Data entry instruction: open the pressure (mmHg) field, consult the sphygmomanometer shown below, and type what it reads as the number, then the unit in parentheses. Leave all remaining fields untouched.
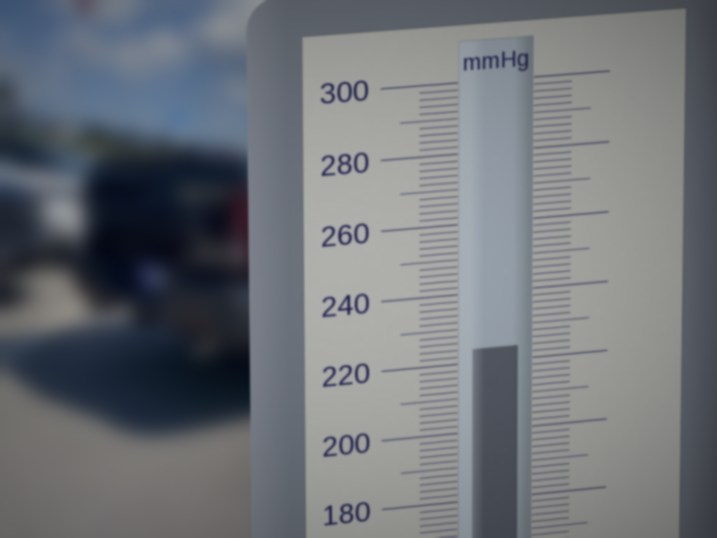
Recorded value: 224 (mmHg)
